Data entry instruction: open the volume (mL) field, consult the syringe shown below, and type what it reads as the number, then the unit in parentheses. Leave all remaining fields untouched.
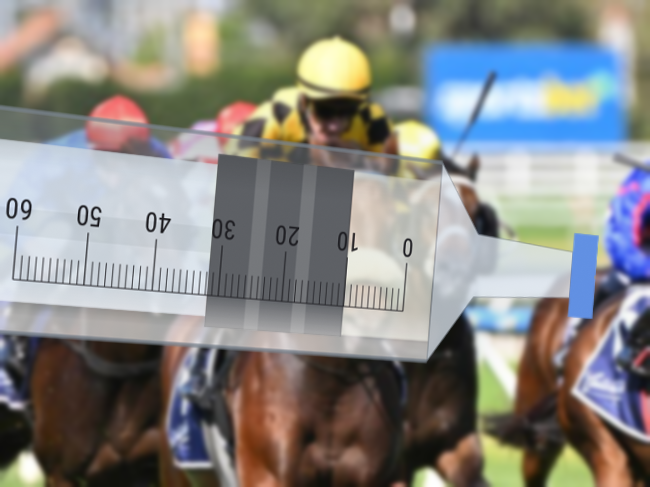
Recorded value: 10 (mL)
